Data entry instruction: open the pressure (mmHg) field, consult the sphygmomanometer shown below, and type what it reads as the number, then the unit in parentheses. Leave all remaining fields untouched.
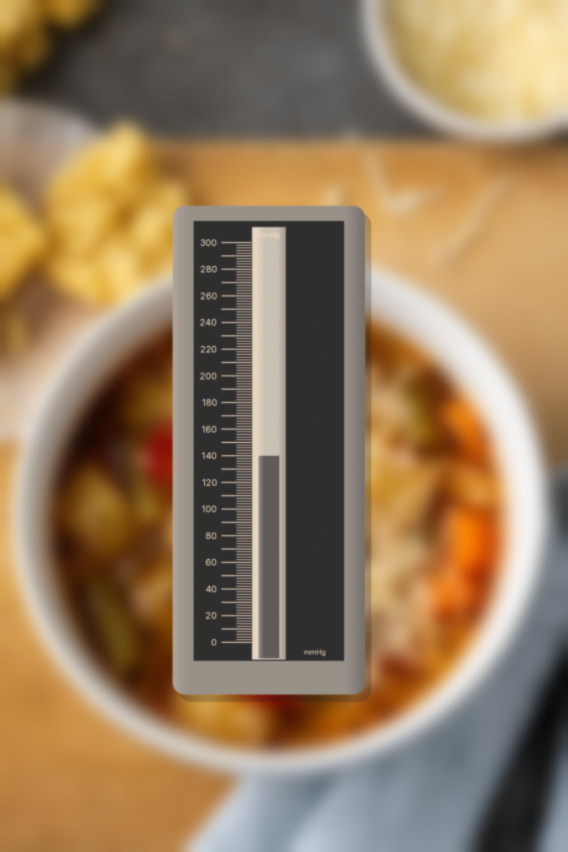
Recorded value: 140 (mmHg)
